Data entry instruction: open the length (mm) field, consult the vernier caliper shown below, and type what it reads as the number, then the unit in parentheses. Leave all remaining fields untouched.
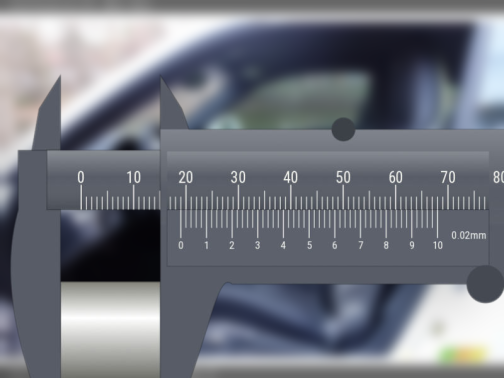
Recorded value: 19.0 (mm)
